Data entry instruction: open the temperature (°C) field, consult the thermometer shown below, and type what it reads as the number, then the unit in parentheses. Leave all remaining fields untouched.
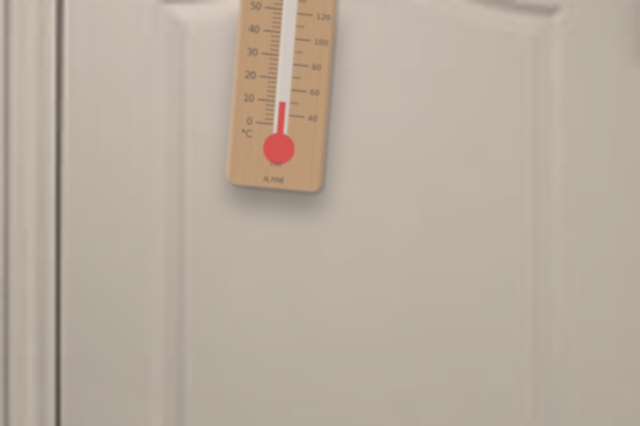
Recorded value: 10 (°C)
